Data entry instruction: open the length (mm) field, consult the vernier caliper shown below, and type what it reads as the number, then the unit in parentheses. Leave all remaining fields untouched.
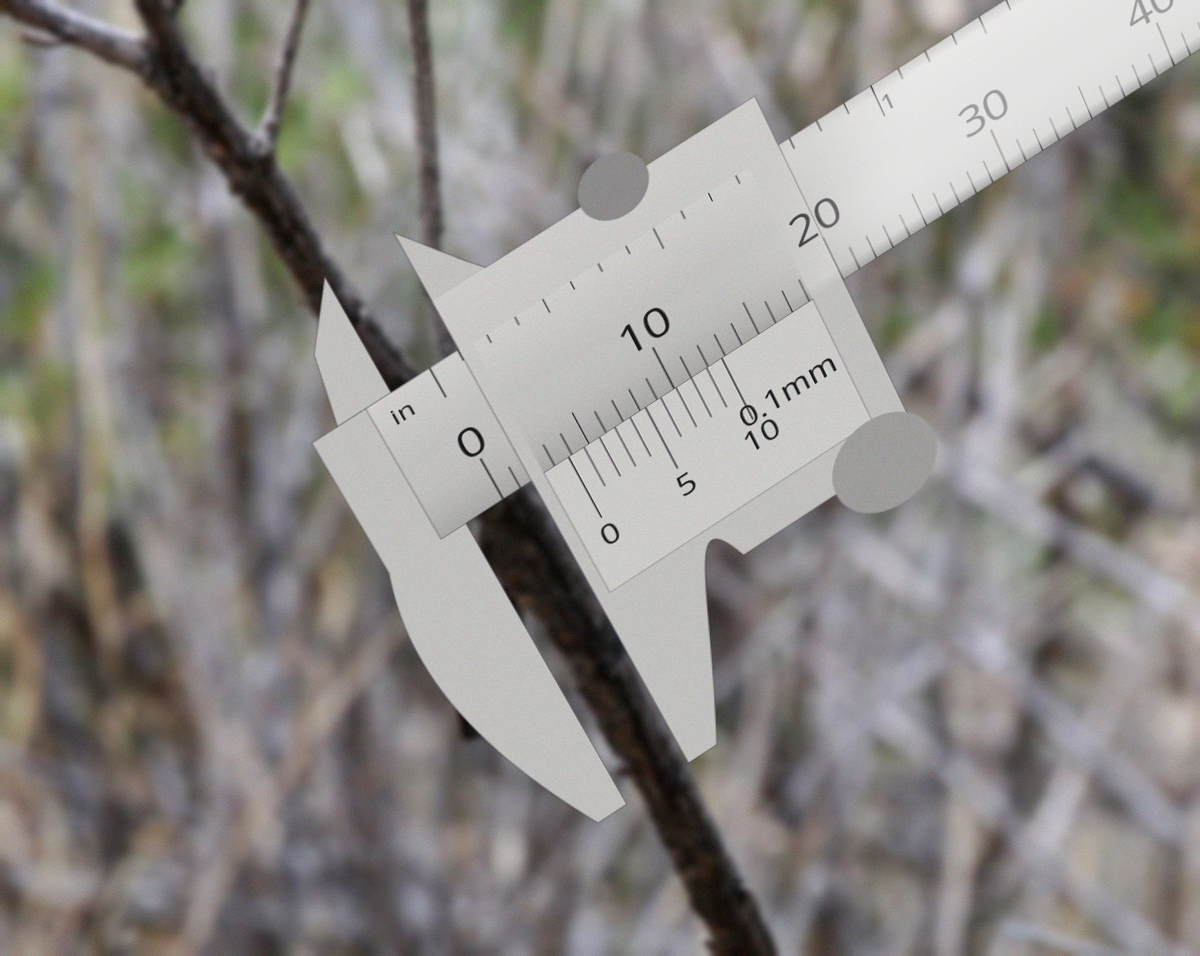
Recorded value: 3.8 (mm)
